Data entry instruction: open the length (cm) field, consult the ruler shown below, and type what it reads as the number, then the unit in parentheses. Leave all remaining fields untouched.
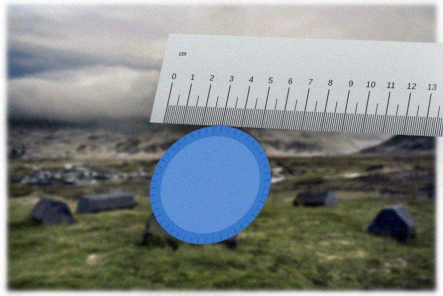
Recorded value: 6 (cm)
